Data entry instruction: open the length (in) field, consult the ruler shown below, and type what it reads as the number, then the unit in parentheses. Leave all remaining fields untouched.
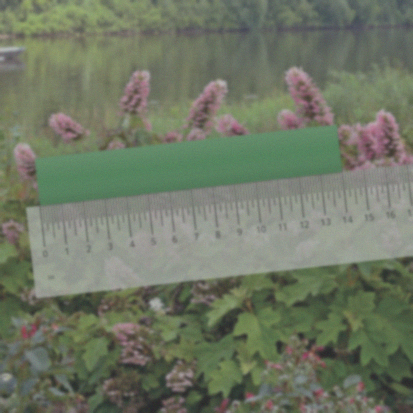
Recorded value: 14 (in)
